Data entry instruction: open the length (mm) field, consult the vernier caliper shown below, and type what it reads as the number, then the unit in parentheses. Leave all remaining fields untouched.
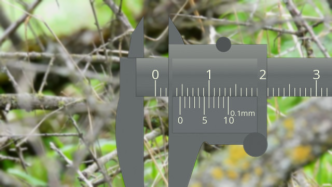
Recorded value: 4.6 (mm)
